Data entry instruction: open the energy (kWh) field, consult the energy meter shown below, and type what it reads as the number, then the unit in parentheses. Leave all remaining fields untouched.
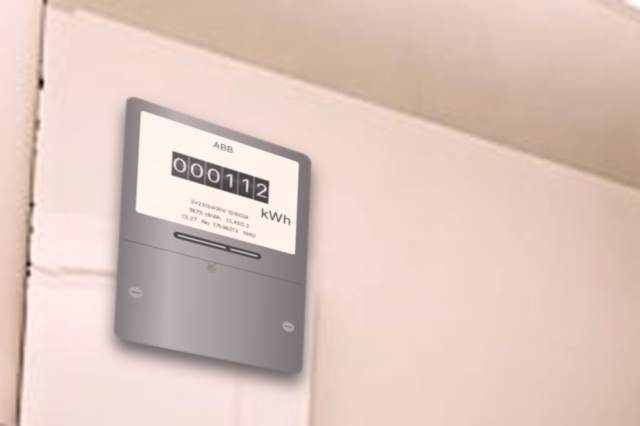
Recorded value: 112 (kWh)
